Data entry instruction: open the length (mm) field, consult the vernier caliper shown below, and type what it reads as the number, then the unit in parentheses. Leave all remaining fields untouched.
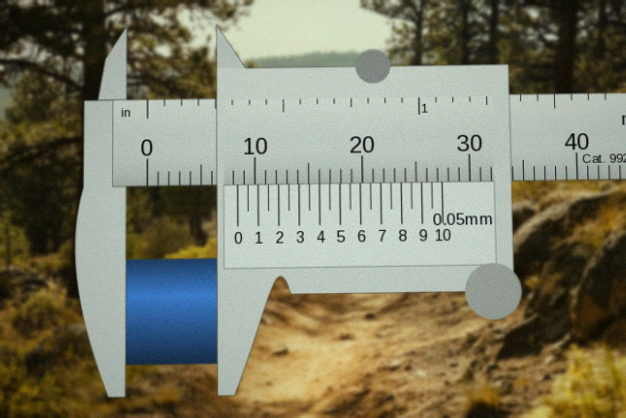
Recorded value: 8.4 (mm)
